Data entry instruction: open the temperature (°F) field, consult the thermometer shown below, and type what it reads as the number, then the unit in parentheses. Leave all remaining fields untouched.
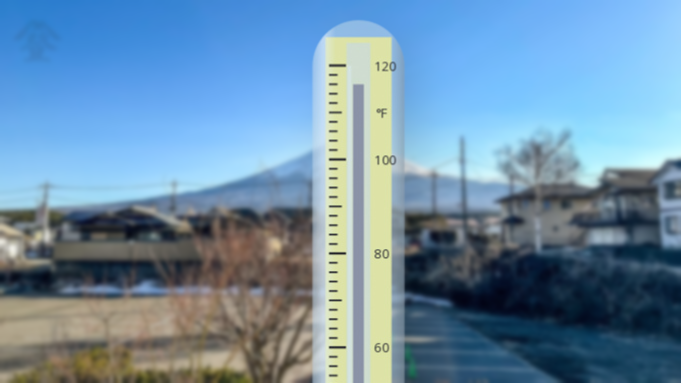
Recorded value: 116 (°F)
